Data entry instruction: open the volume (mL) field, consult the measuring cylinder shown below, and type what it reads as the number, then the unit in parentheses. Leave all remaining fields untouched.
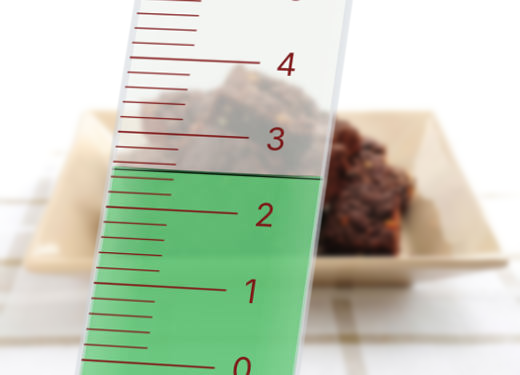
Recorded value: 2.5 (mL)
